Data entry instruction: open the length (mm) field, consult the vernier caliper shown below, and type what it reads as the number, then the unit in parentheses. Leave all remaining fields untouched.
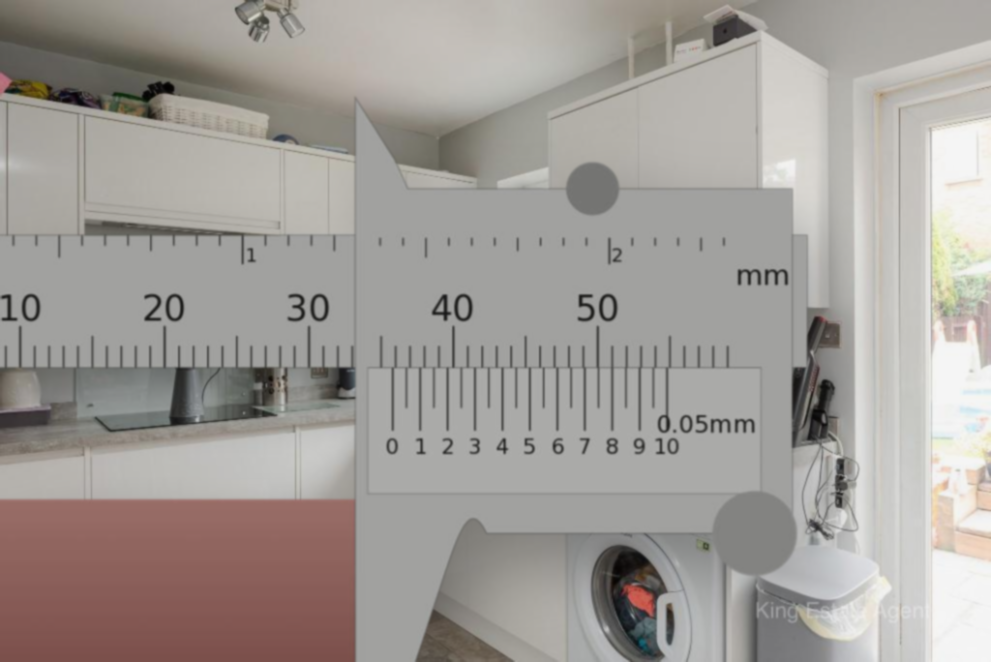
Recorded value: 35.8 (mm)
